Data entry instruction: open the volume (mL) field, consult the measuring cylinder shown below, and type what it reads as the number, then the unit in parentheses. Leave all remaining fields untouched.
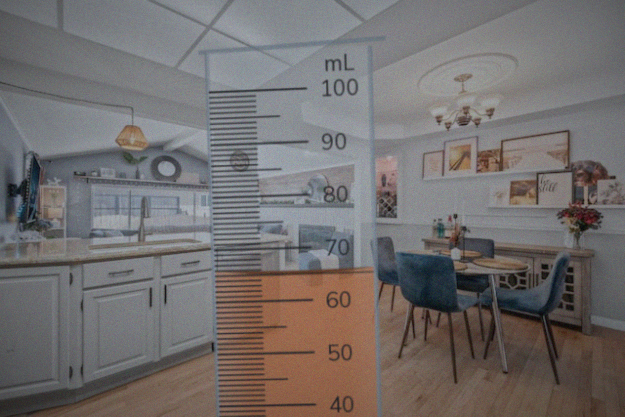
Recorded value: 65 (mL)
